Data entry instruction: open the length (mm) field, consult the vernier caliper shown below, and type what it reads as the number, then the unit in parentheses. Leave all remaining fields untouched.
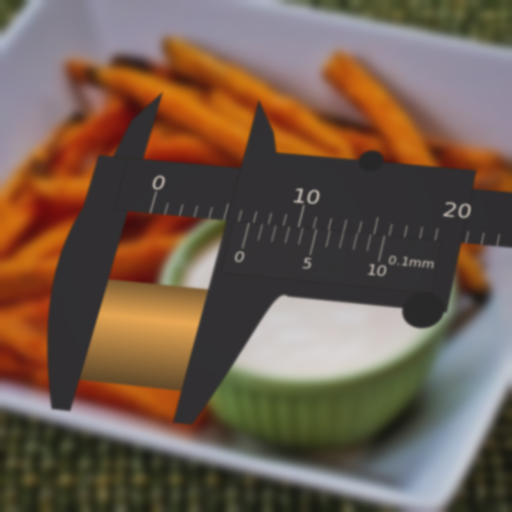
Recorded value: 6.7 (mm)
